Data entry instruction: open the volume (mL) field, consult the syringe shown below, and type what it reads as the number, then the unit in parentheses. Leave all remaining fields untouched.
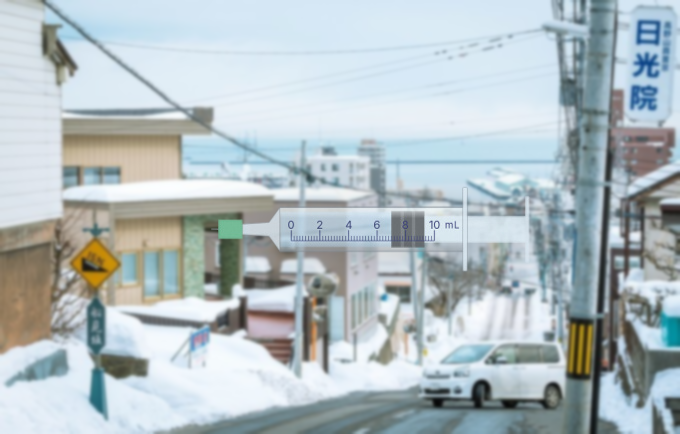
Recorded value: 7 (mL)
